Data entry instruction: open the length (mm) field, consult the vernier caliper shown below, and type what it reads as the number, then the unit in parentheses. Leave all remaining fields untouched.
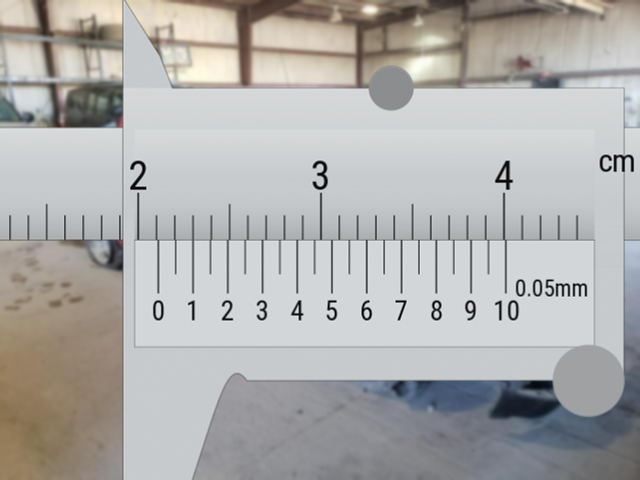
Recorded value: 21.1 (mm)
